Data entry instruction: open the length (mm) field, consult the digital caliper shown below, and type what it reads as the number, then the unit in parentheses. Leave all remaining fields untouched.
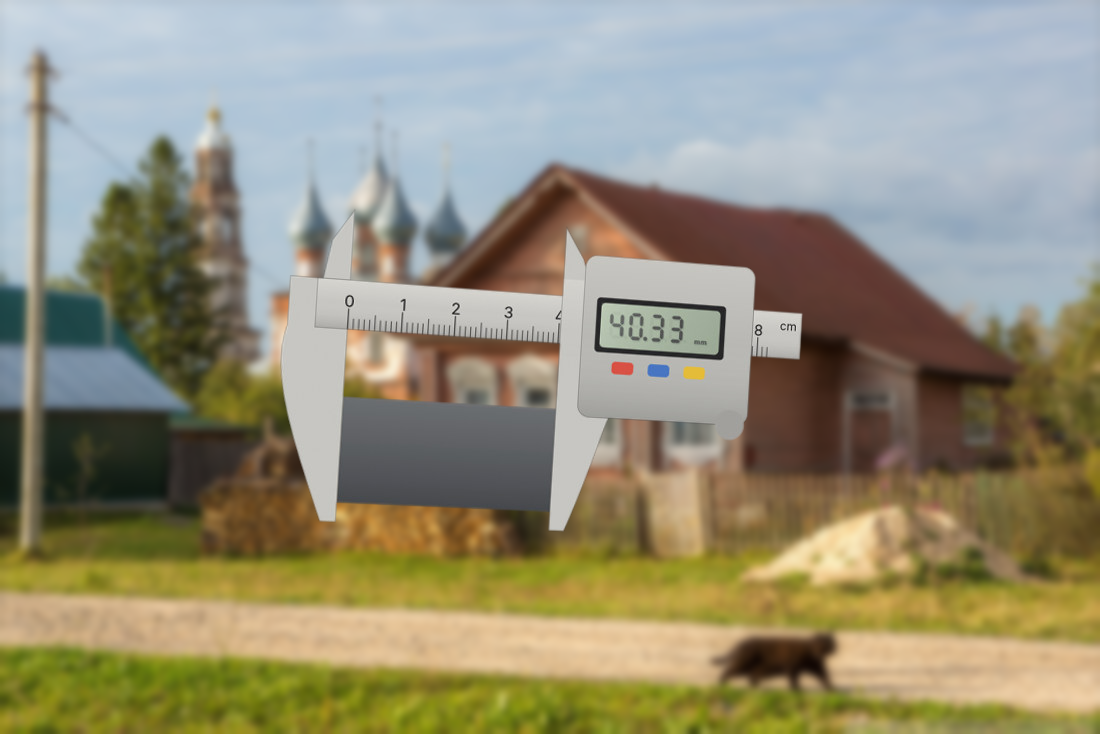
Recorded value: 40.33 (mm)
